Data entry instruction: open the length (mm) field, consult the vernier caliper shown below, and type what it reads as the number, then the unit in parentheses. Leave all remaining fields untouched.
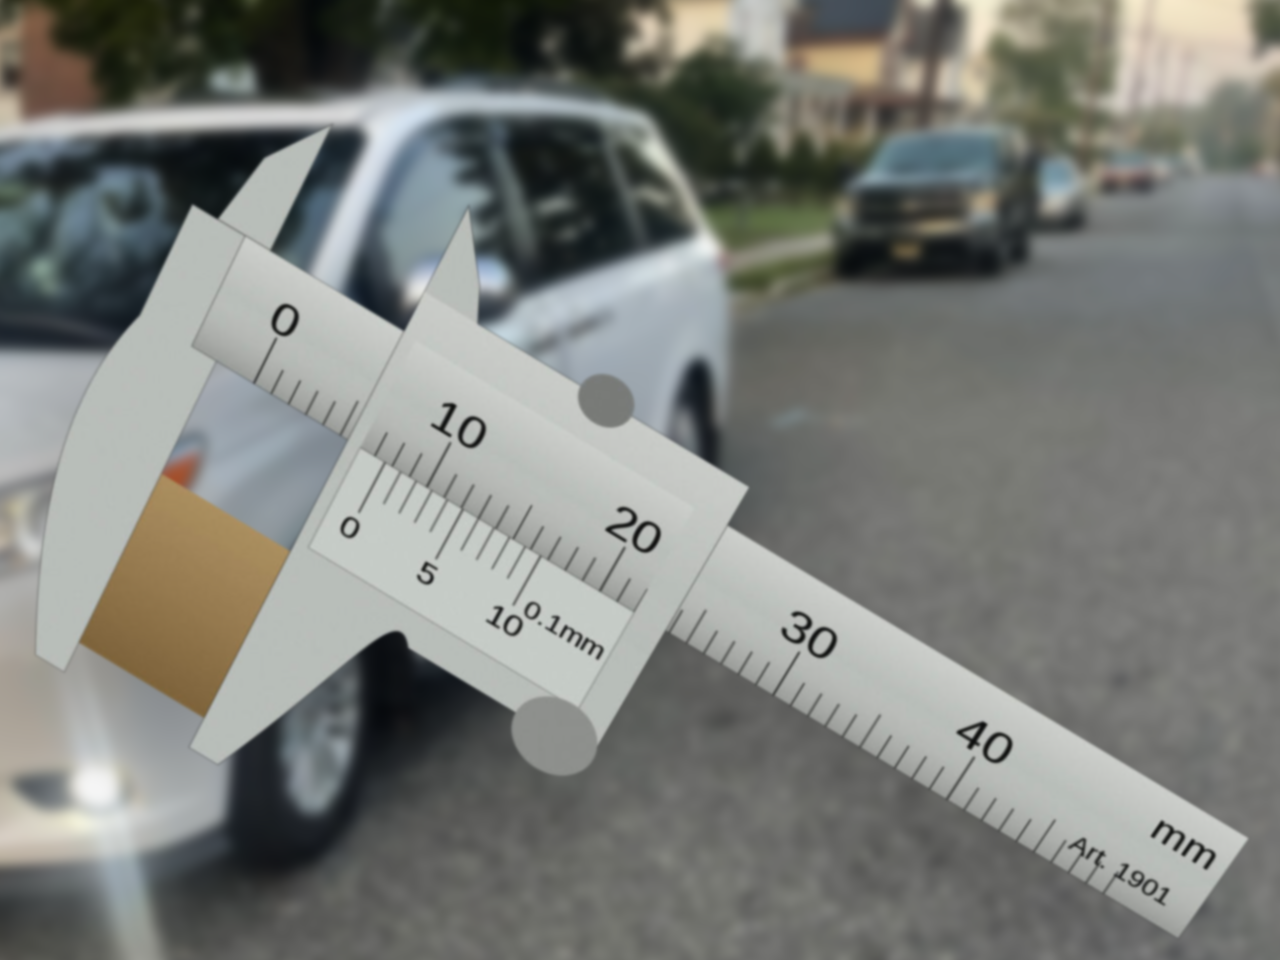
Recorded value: 7.6 (mm)
